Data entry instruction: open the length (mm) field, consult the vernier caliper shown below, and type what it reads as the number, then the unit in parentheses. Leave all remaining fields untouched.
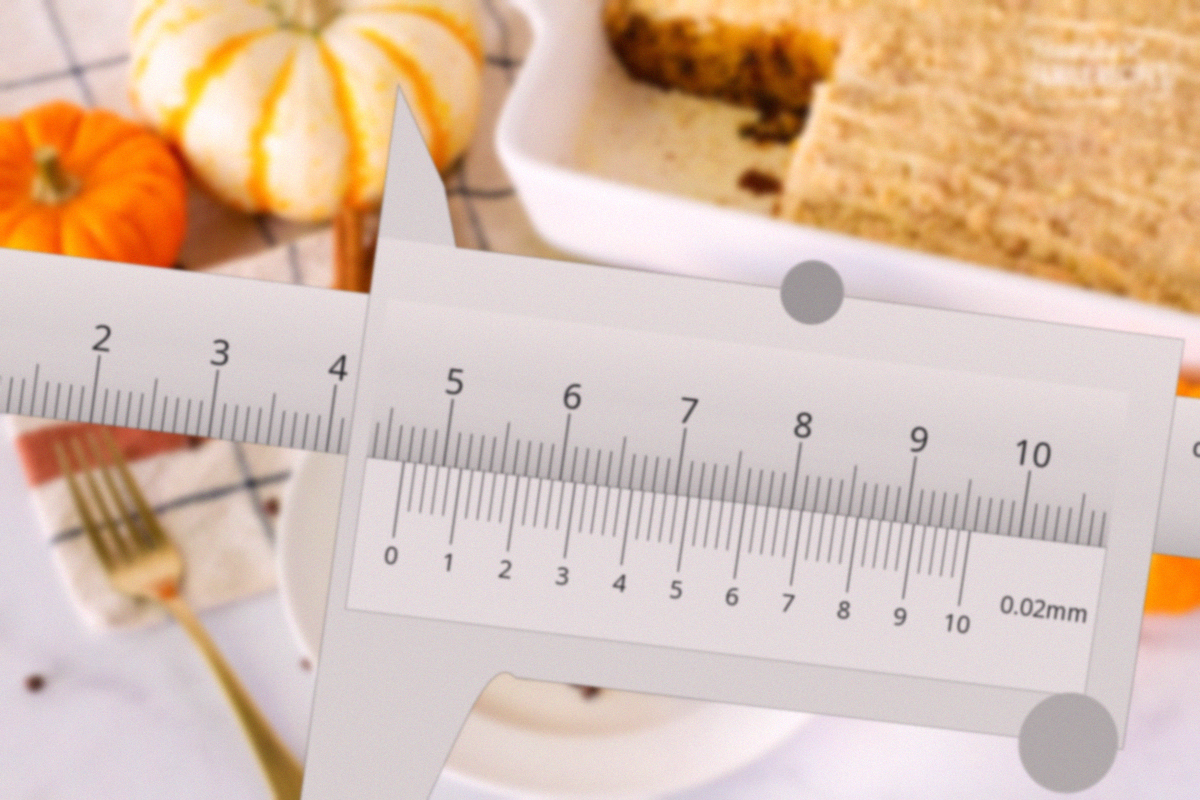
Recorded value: 46.6 (mm)
